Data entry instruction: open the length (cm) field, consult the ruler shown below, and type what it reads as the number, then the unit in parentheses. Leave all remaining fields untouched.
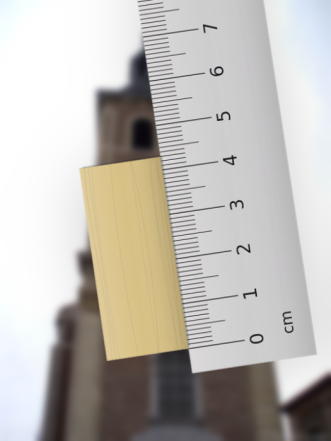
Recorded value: 4.3 (cm)
